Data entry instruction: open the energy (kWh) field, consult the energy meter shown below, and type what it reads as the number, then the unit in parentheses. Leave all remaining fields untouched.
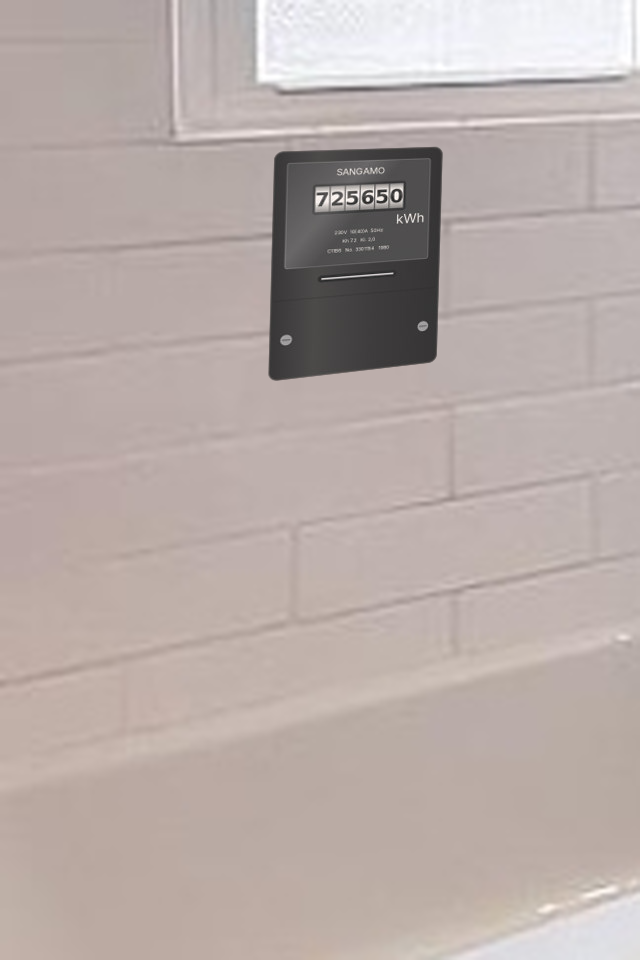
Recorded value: 725650 (kWh)
